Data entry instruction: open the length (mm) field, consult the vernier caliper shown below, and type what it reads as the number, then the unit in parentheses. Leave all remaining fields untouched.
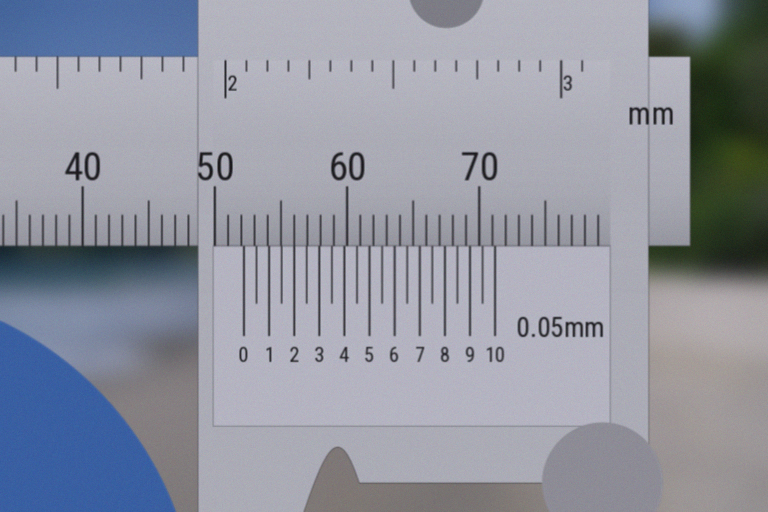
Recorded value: 52.2 (mm)
